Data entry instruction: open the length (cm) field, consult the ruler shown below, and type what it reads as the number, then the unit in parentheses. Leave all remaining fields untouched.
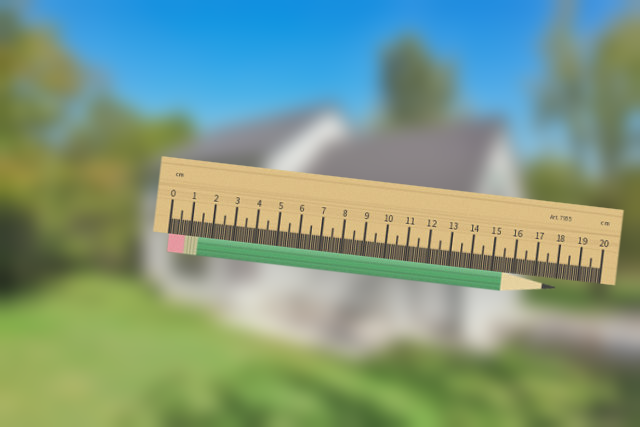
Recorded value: 18 (cm)
